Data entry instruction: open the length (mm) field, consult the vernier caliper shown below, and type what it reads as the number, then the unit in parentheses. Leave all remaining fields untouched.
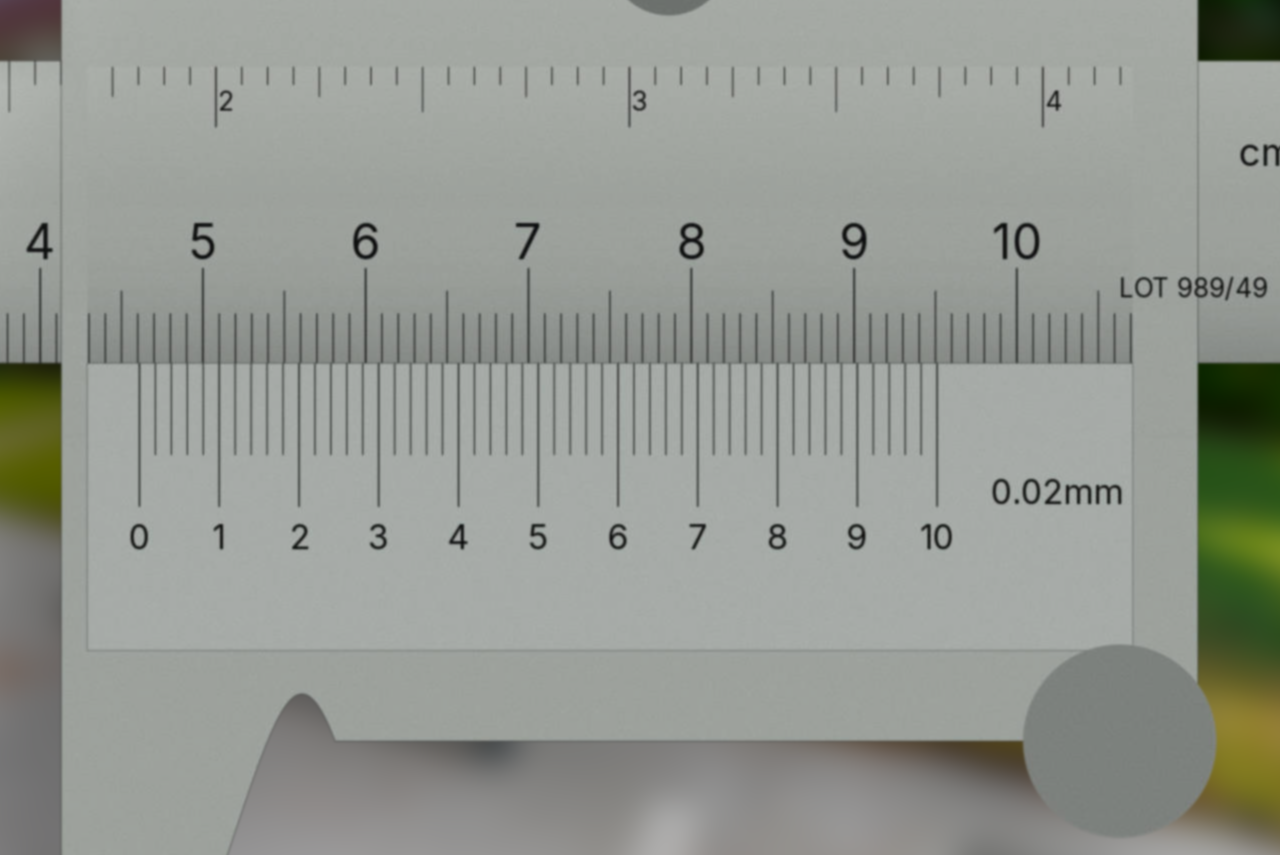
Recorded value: 46.1 (mm)
